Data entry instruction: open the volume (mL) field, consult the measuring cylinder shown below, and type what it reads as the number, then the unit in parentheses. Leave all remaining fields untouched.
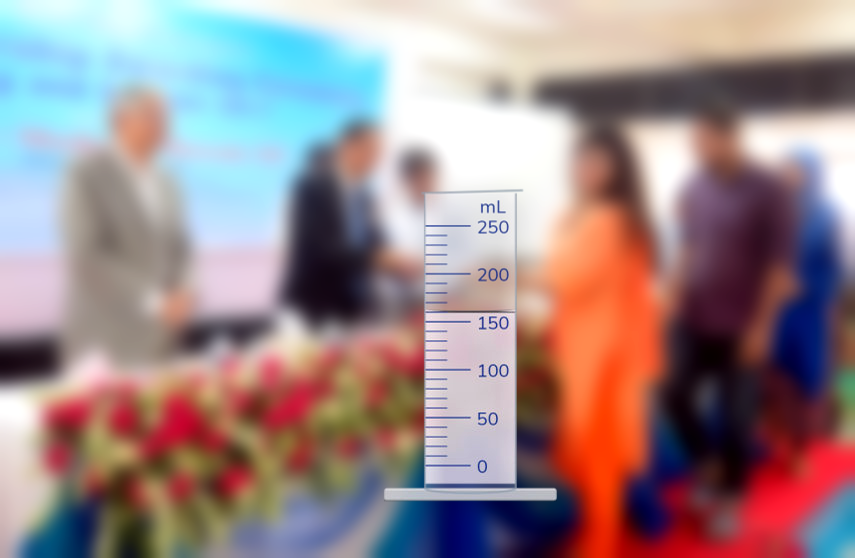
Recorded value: 160 (mL)
